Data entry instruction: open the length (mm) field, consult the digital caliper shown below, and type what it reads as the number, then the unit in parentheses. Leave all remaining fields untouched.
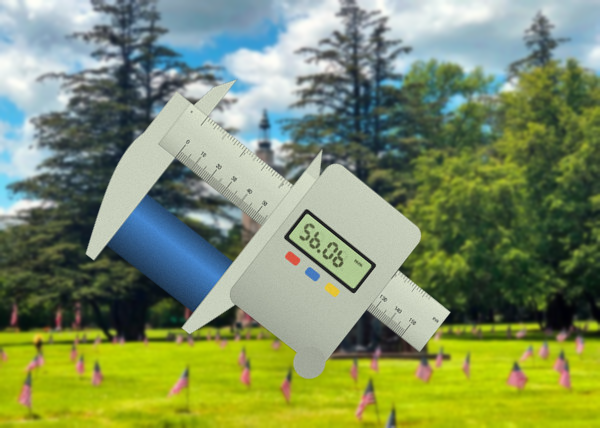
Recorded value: 56.06 (mm)
